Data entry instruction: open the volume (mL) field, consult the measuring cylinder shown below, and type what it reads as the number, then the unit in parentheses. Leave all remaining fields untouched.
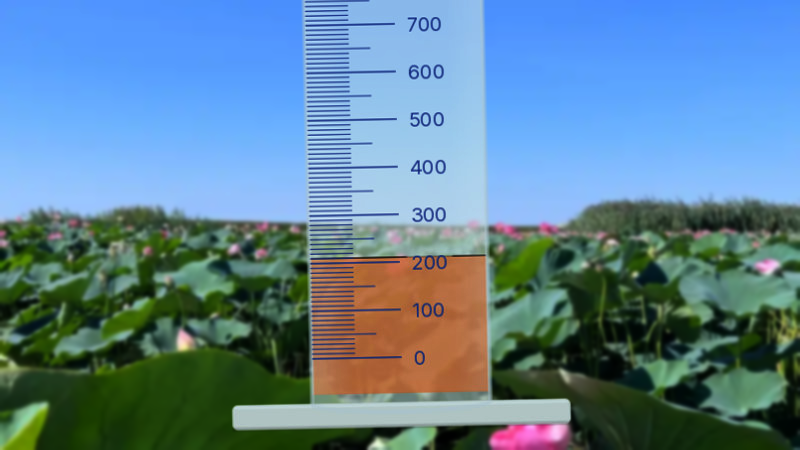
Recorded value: 210 (mL)
